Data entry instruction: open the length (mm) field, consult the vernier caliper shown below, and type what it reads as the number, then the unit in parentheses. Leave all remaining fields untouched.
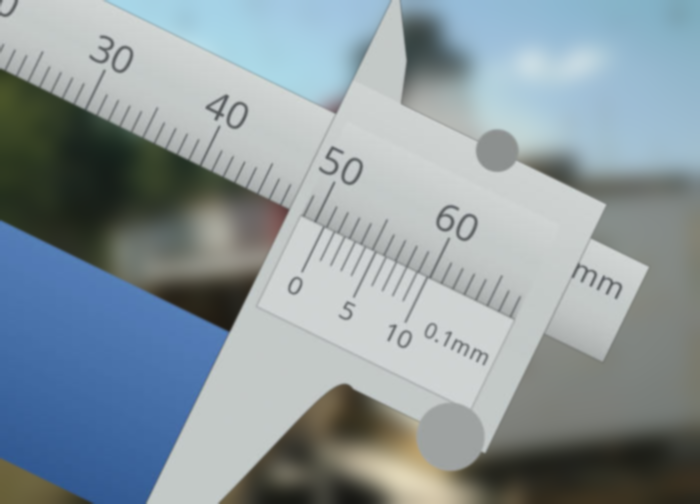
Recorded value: 50.8 (mm)
